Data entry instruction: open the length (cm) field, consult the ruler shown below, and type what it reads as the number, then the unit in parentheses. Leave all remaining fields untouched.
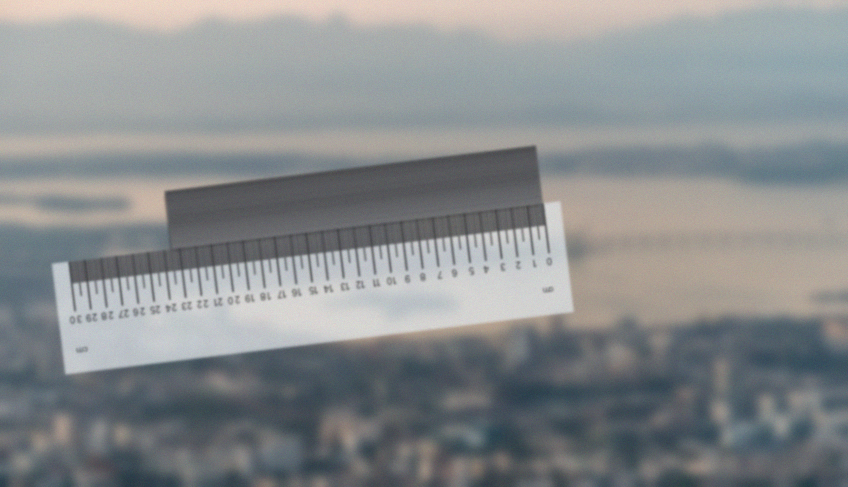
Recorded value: 23.5 (cm)
